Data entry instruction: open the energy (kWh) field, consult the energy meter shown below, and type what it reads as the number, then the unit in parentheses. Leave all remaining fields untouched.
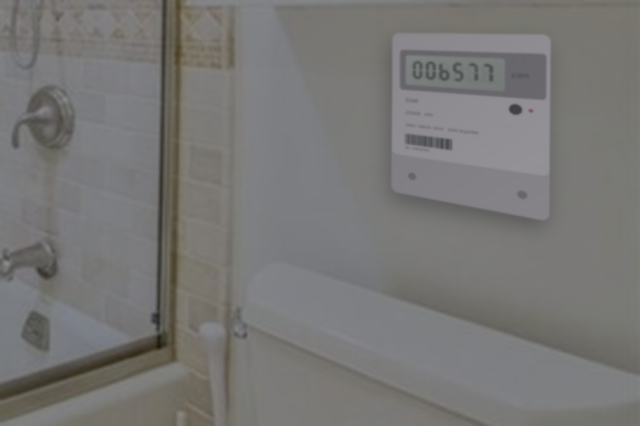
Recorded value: 6577 (kWh)
